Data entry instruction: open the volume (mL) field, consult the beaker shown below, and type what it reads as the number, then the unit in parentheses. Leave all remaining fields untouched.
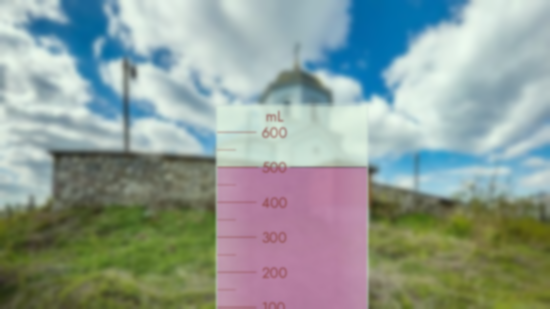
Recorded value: 500 (mL)
